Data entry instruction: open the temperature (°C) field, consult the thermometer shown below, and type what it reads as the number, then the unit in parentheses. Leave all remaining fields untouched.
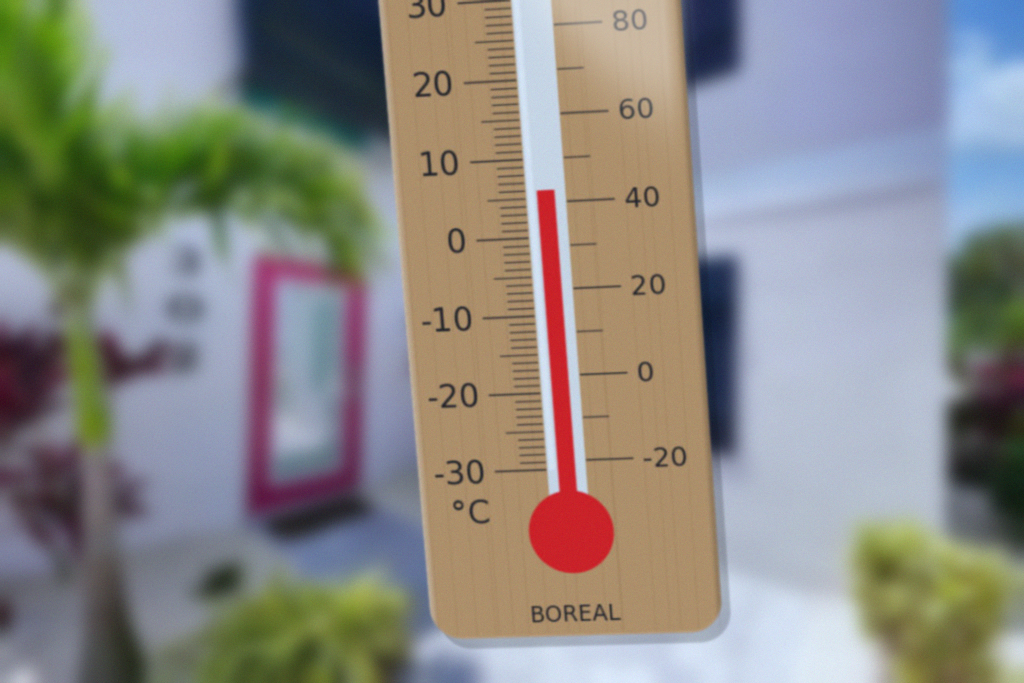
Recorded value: 6 (°C)
